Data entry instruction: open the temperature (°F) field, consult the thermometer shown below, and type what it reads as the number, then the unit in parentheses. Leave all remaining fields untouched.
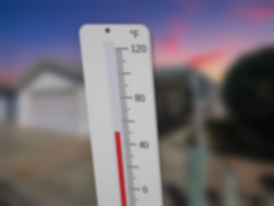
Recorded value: 50 (°F)
